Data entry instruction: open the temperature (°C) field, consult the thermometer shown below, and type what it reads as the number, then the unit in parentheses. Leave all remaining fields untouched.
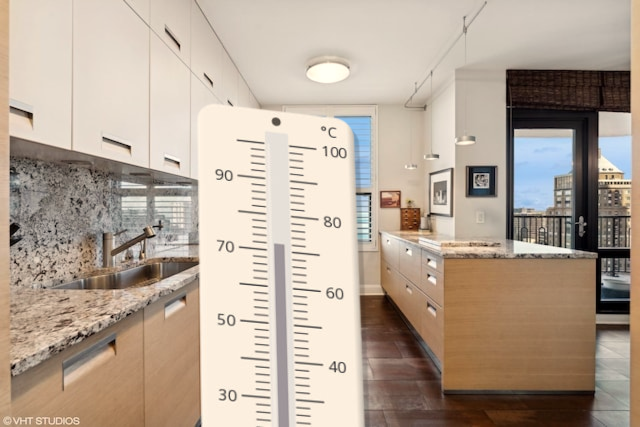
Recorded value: 72 (°C)
